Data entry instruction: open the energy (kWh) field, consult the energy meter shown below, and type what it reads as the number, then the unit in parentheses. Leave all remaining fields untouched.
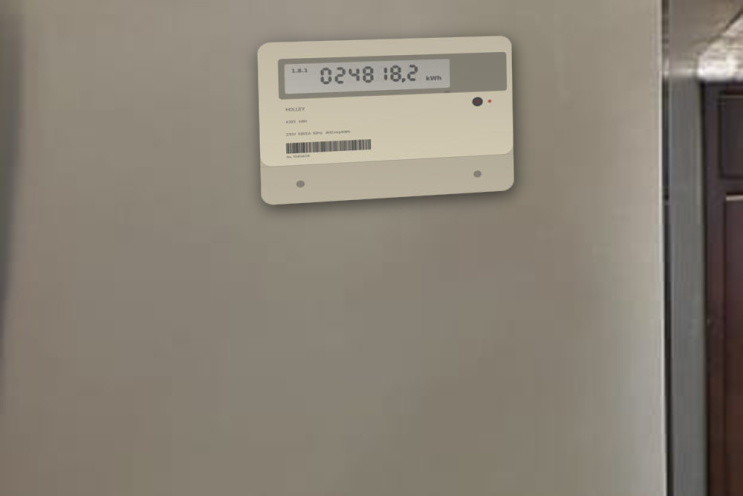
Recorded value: 24818.2 (kWh)
